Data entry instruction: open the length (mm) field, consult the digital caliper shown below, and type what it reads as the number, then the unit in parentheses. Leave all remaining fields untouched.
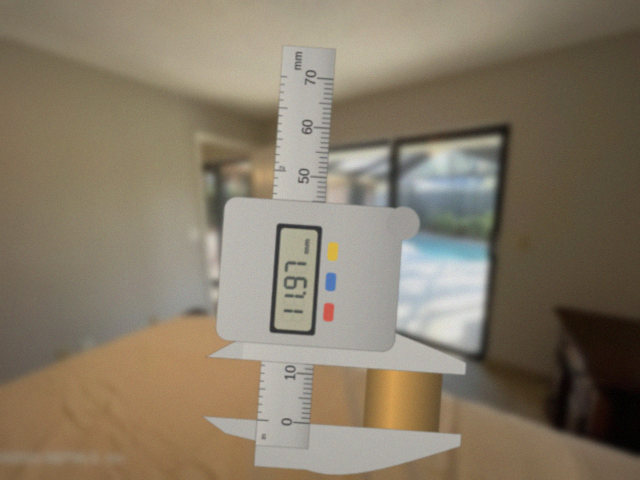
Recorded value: 11.97 (mm)
